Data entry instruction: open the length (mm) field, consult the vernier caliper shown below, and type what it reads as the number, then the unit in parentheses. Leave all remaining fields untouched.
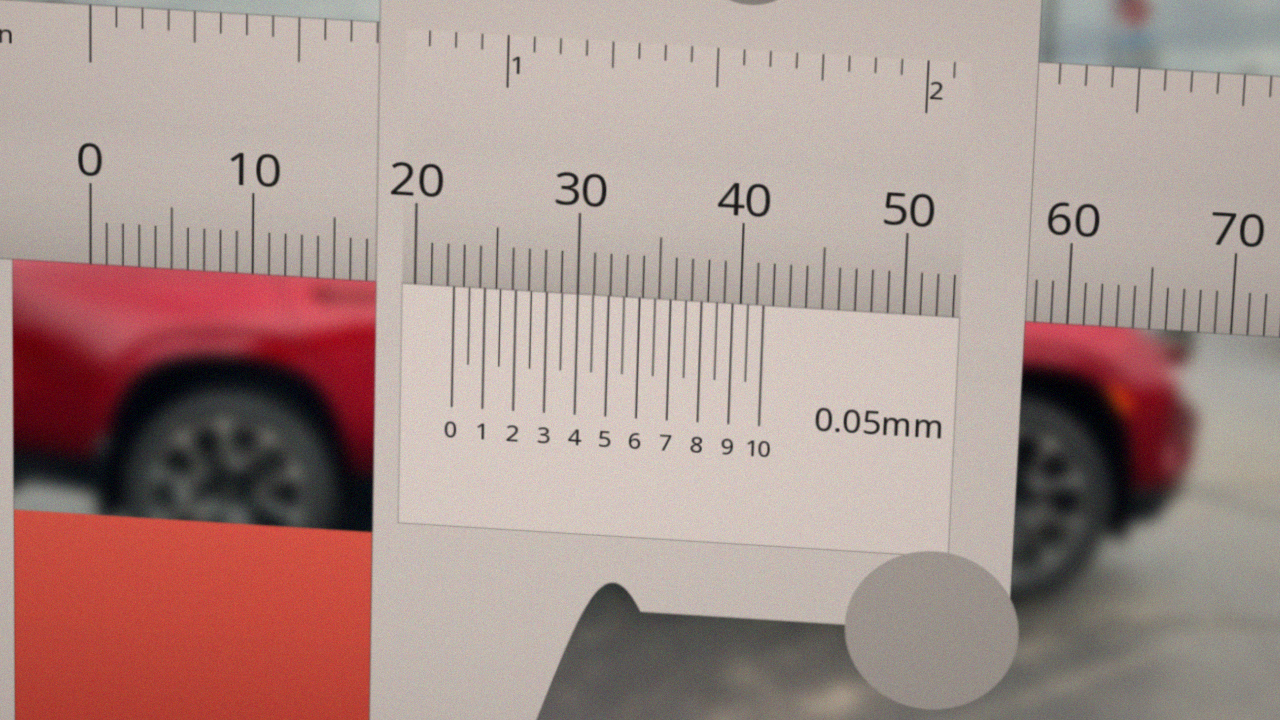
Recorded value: 22.4 (mm)
